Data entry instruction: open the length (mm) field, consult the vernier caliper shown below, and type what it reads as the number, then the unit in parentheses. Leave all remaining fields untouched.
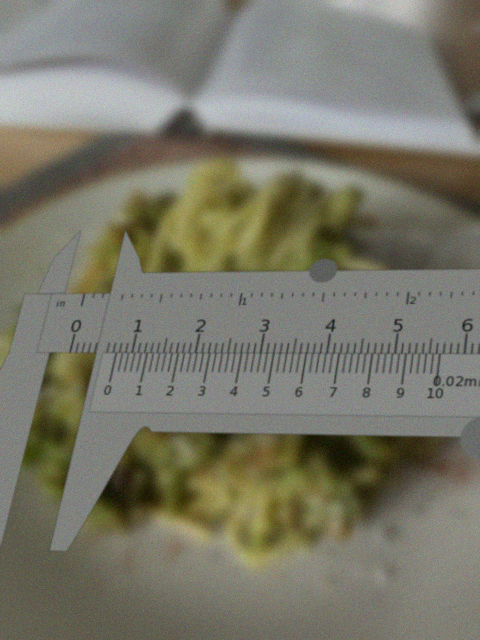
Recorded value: 7.5 (mm)
